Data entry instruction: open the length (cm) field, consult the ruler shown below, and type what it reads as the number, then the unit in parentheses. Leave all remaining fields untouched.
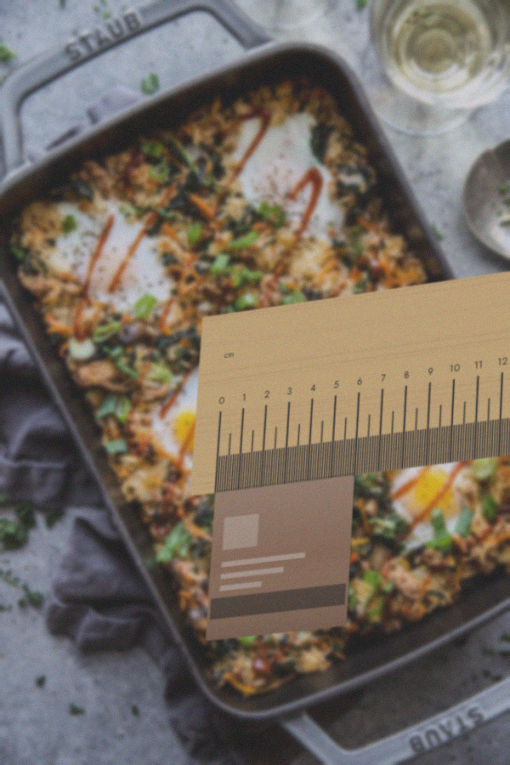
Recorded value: 6 (cm)
